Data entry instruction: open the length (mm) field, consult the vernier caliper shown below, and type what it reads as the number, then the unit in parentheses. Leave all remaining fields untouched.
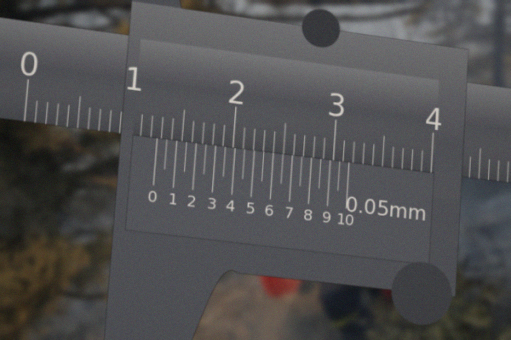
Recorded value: 12.6 (mm)
